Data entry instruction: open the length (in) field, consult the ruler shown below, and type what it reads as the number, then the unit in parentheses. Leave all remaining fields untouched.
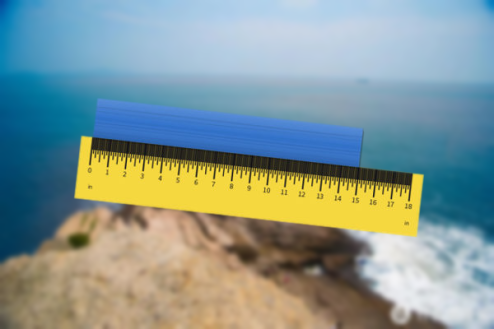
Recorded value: 15 (in)
